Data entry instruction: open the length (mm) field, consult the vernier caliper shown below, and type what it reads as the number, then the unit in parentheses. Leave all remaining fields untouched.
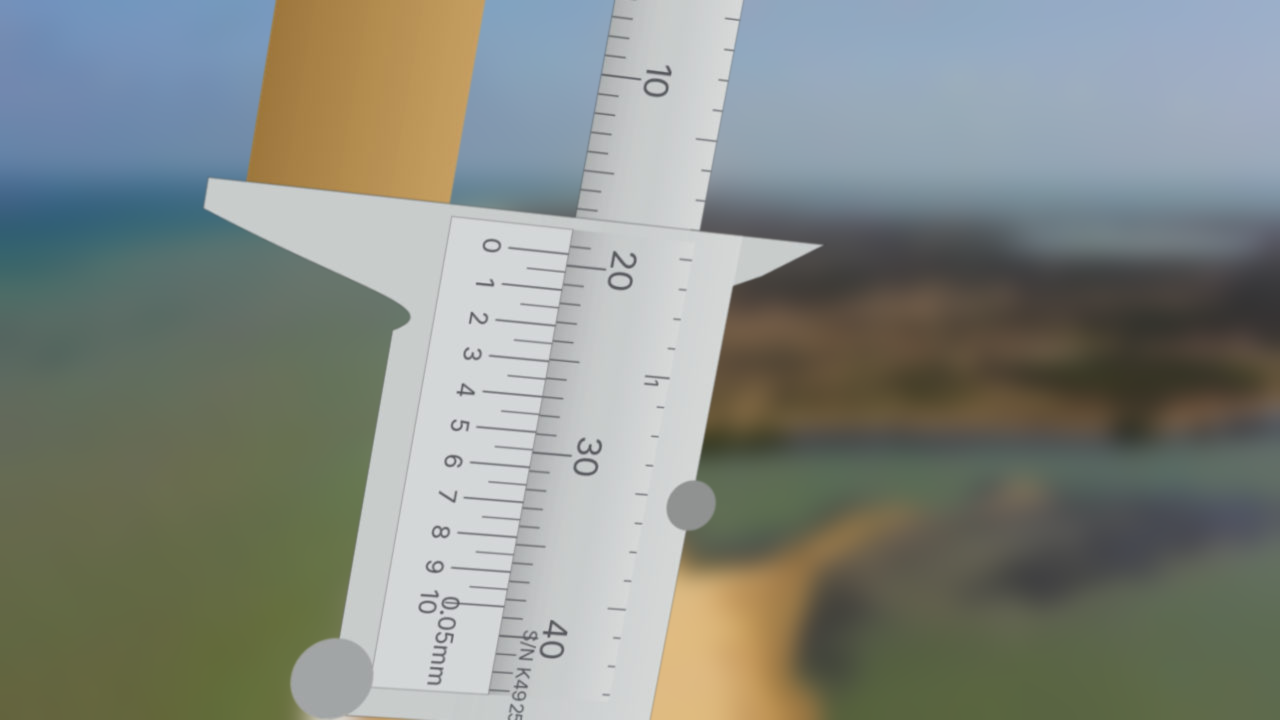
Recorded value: 19.4 (mm)
